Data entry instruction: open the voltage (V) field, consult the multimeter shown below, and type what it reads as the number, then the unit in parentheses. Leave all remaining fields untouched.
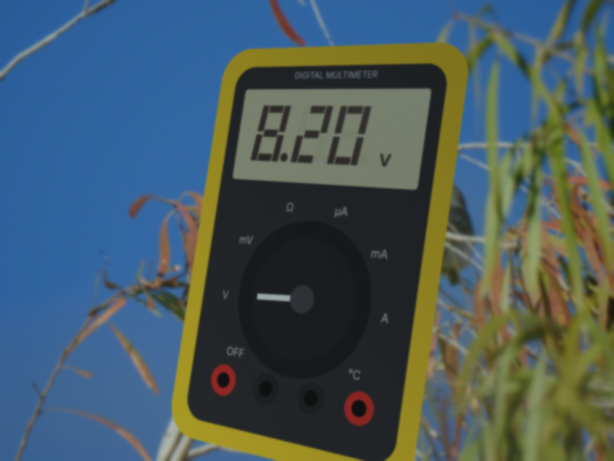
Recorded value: 8.20 (V)
